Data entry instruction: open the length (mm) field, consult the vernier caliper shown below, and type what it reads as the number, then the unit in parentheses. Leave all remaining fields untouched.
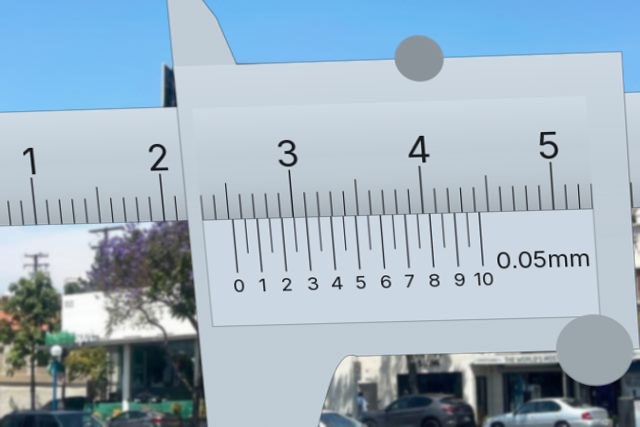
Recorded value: 25.3 (mm)
